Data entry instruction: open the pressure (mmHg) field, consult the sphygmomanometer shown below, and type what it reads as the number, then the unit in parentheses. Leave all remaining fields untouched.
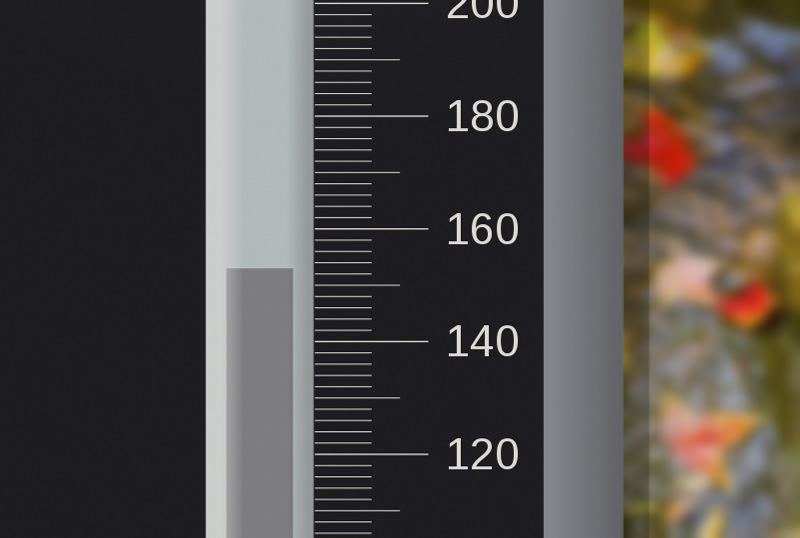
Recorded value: 153 (mmHg)
